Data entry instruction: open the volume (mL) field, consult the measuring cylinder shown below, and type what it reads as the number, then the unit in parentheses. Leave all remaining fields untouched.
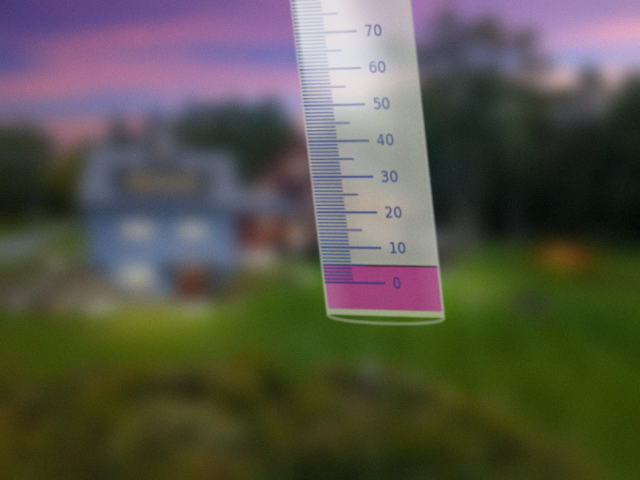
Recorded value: 5 (mL)
